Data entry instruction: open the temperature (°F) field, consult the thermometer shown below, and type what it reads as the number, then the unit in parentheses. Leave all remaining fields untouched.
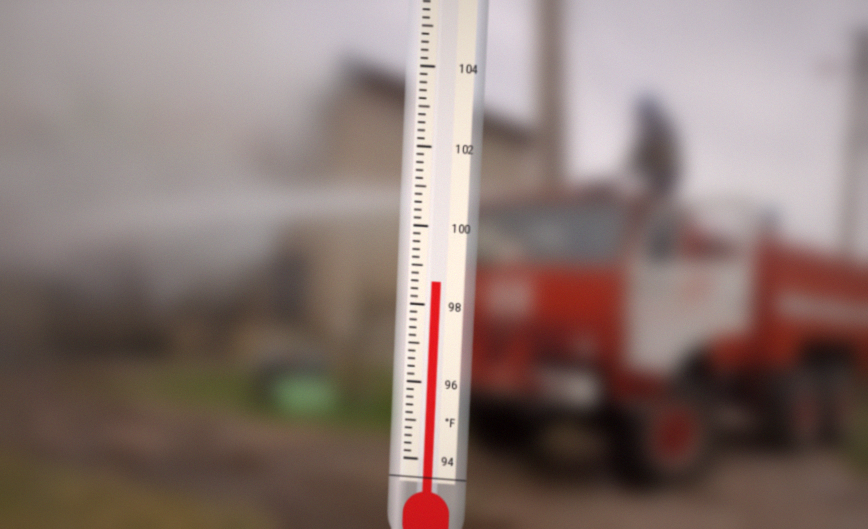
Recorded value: 98.6 (°F)
